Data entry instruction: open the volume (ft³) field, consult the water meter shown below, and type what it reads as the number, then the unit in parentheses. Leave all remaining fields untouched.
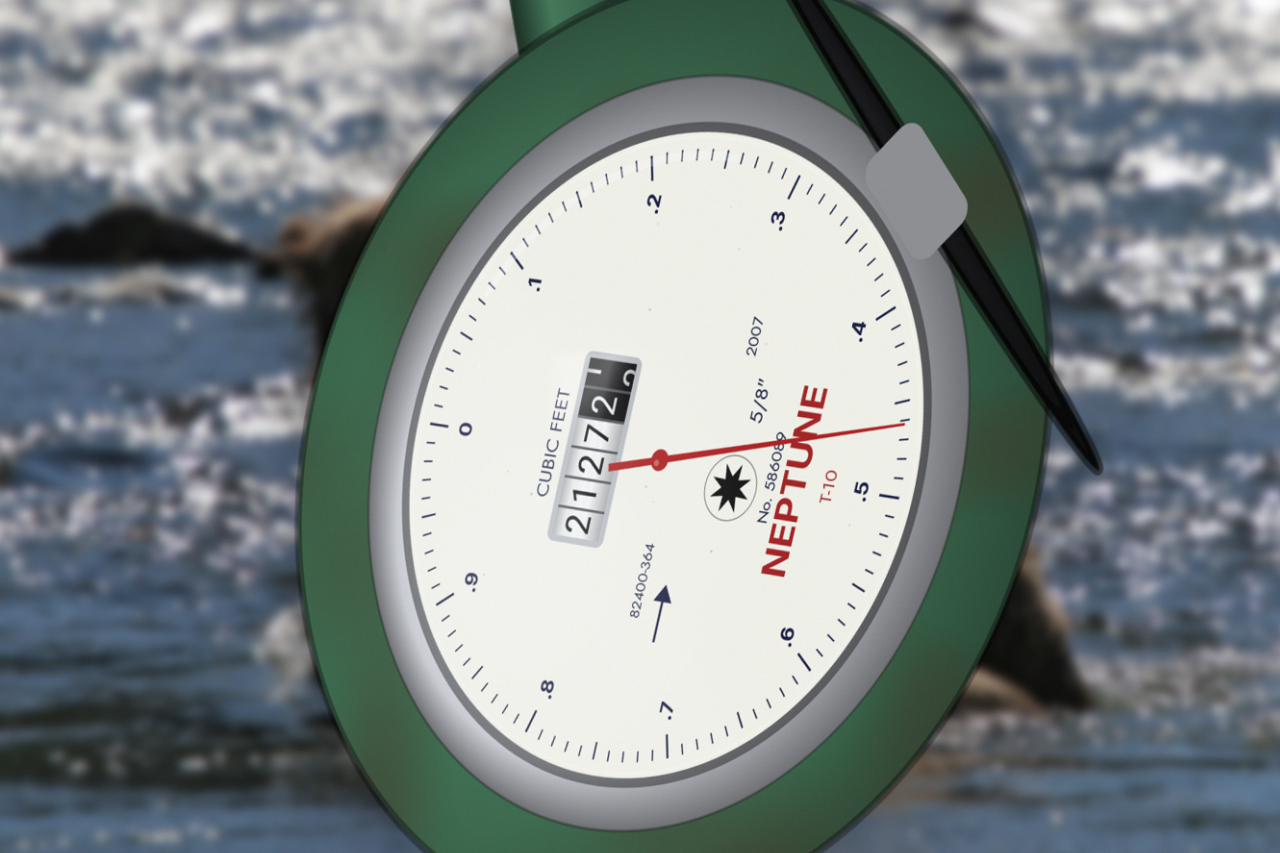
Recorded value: 212721.46 (ft³)
